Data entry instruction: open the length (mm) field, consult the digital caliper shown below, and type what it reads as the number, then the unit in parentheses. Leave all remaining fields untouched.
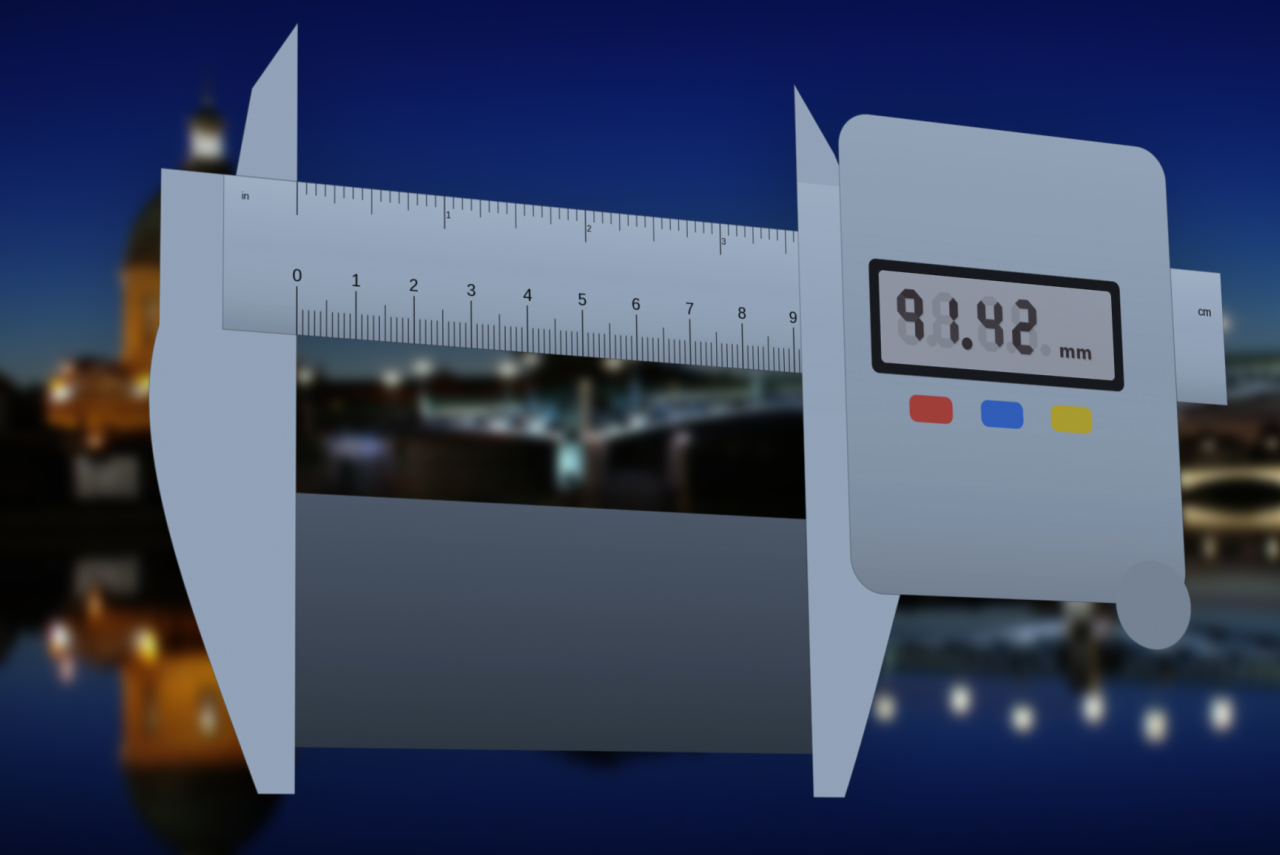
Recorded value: 91.42 (mm)
